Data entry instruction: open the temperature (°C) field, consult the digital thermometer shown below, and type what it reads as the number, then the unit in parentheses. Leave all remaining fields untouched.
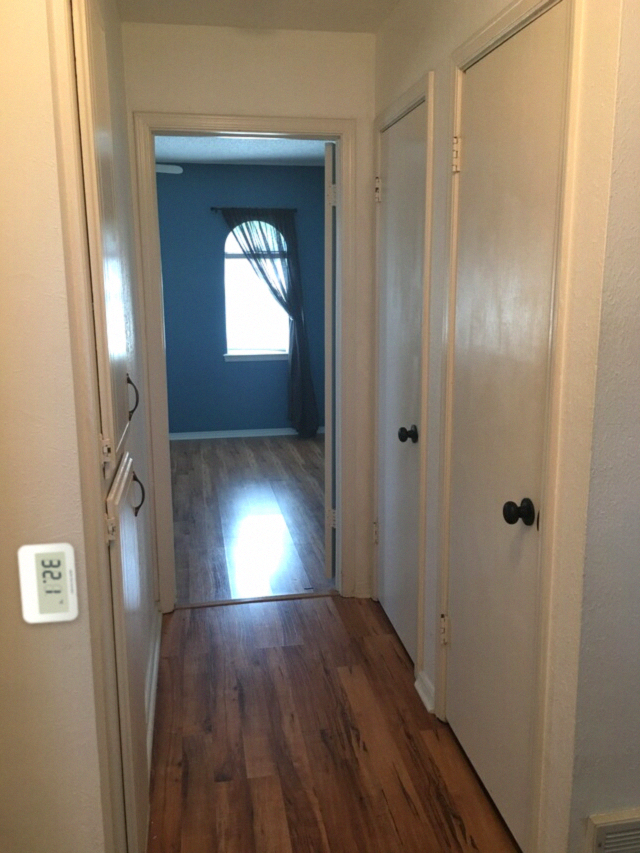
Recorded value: 32.1 (°C)
